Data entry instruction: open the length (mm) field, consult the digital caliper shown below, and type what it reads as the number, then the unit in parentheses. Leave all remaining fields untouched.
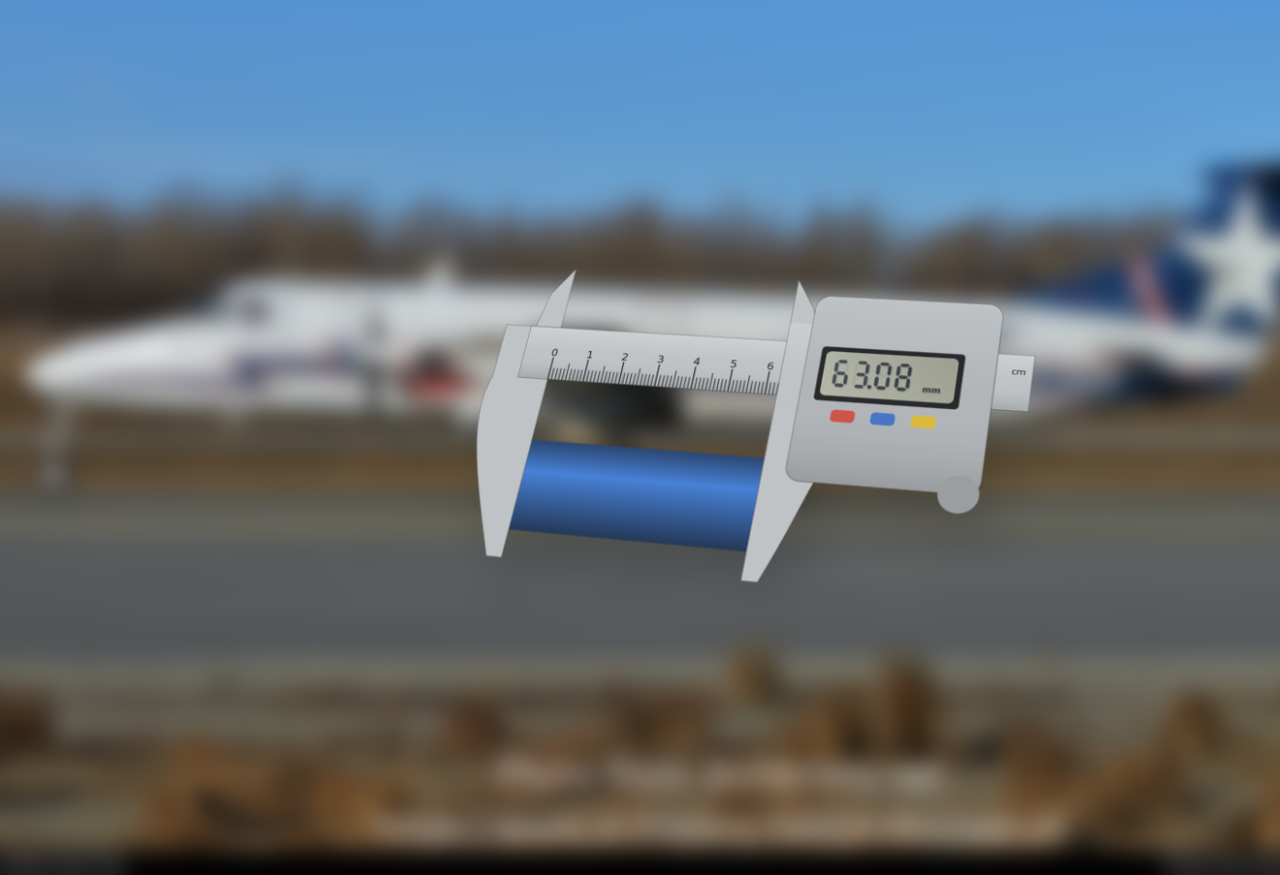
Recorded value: 63.08 (mm)
